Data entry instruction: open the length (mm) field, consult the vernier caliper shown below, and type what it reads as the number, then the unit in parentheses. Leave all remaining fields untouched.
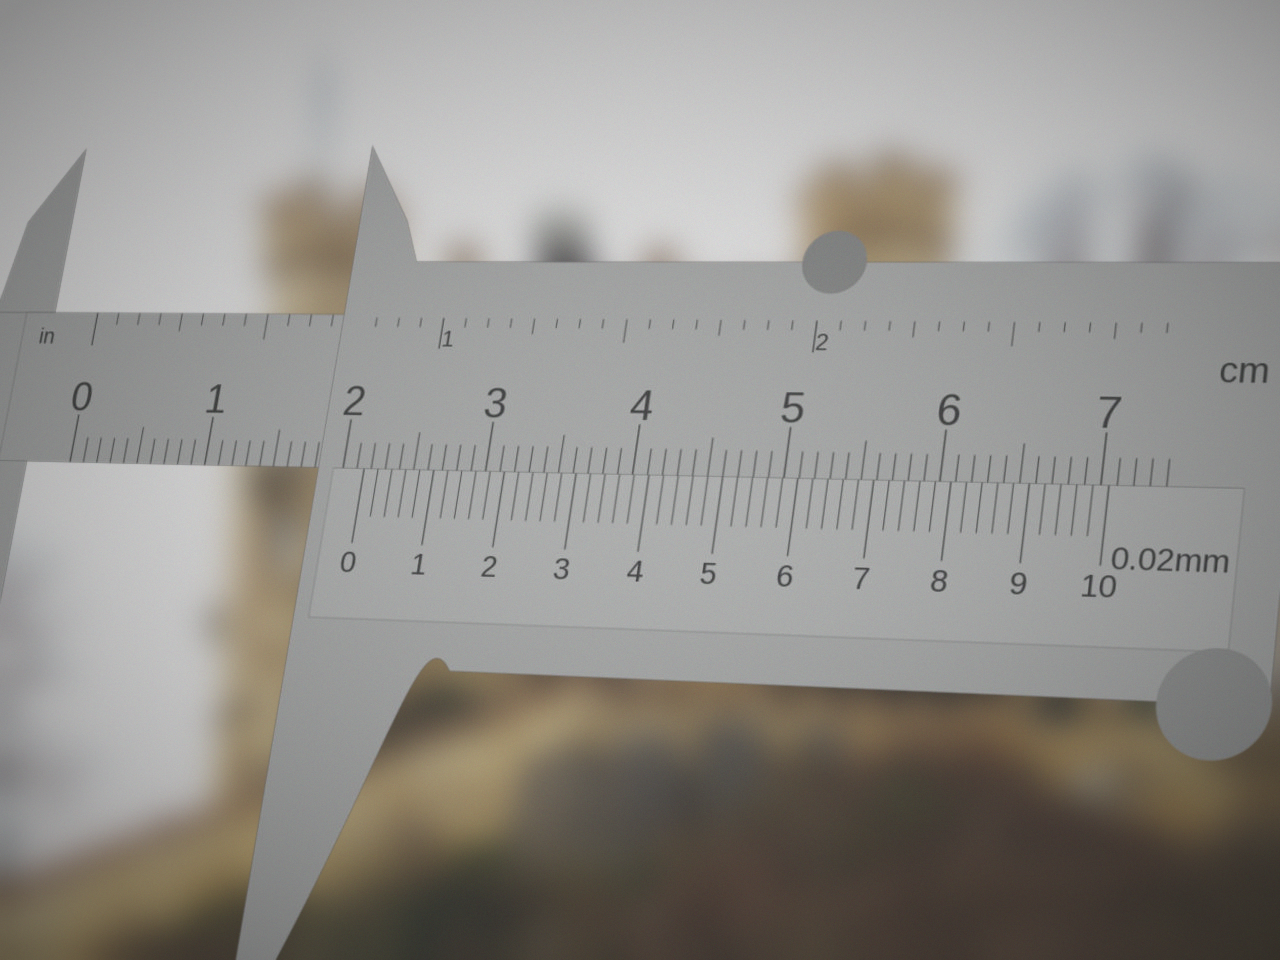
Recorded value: 21.5 (mm)
